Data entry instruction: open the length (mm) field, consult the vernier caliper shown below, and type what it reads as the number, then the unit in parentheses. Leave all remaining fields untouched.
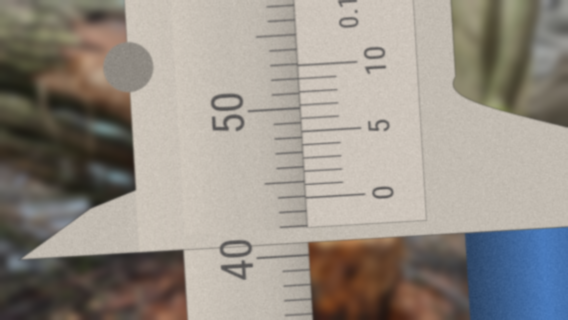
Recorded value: 43.9 (mm)
